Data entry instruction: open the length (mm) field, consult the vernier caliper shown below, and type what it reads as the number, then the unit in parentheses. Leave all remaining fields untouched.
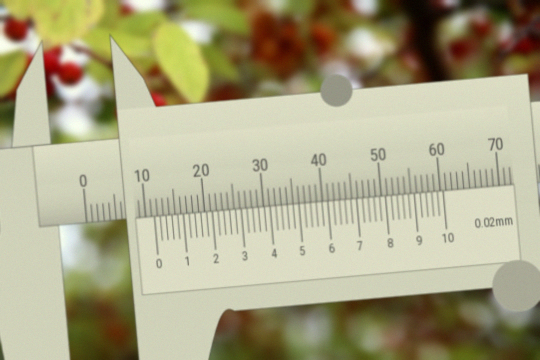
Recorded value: 11.5 (mm)
